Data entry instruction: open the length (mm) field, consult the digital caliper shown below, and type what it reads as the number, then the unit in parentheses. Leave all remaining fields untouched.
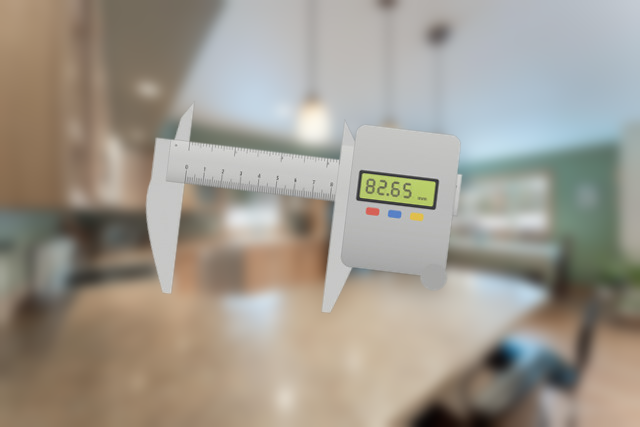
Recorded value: 82.65 (mm)
